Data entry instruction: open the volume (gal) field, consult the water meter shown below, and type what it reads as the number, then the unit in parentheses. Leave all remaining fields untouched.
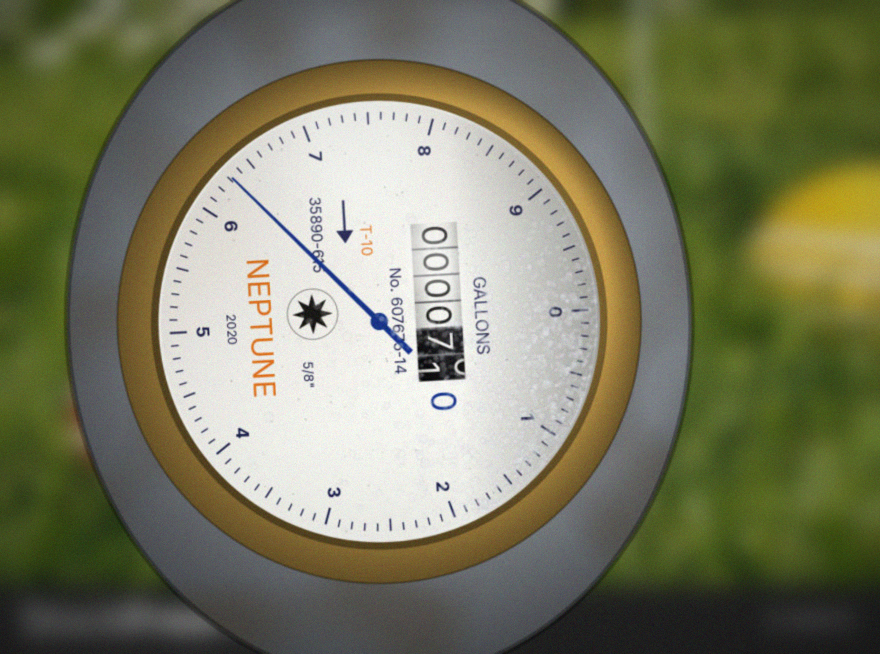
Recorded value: 706.3 (gal)
